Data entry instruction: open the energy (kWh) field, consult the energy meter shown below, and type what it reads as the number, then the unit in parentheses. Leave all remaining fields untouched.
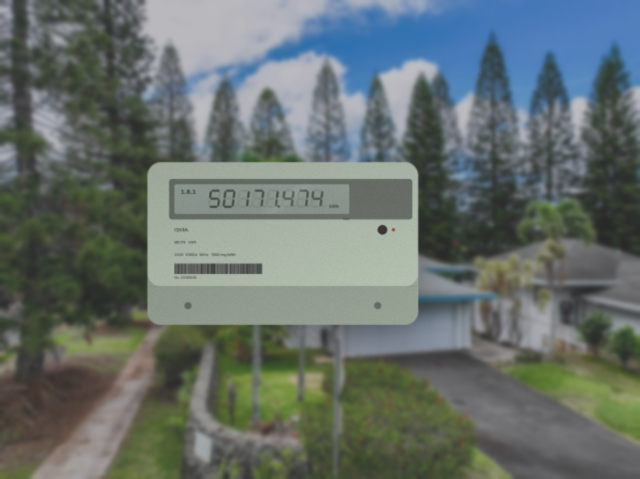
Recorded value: 50171.474 (kWh)
